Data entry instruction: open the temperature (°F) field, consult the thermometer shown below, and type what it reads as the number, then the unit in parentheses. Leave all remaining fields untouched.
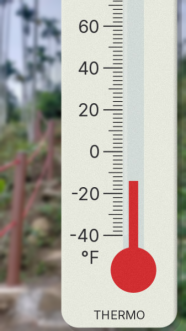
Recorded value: -14 (°F)
